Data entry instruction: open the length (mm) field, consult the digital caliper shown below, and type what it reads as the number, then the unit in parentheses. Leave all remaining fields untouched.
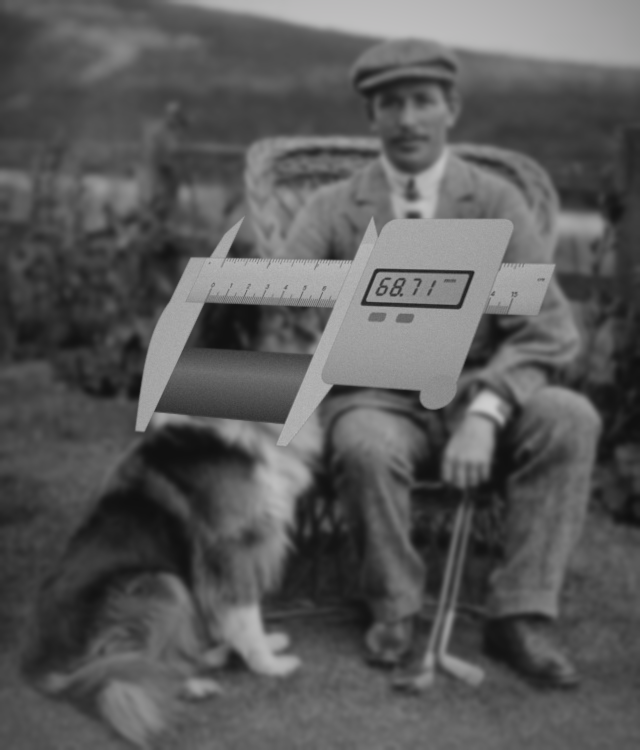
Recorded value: 68.71 (mm)
